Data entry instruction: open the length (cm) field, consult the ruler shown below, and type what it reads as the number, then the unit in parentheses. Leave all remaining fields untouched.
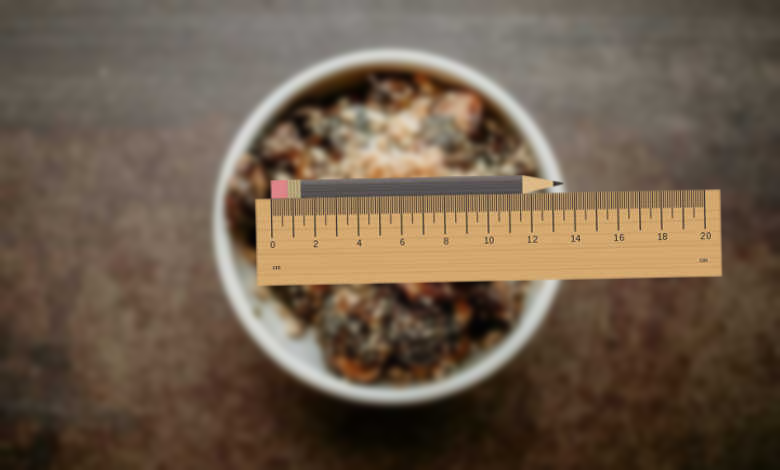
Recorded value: 13.5 (cm)
